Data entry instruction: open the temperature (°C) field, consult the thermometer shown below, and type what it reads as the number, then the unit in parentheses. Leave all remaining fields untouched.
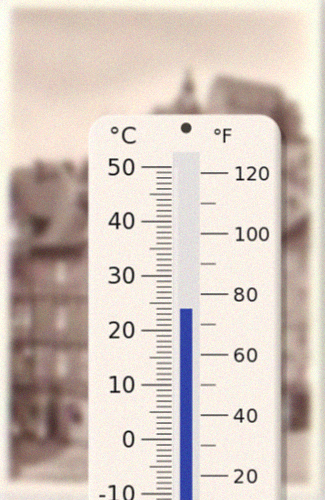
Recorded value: 24 (°C)
